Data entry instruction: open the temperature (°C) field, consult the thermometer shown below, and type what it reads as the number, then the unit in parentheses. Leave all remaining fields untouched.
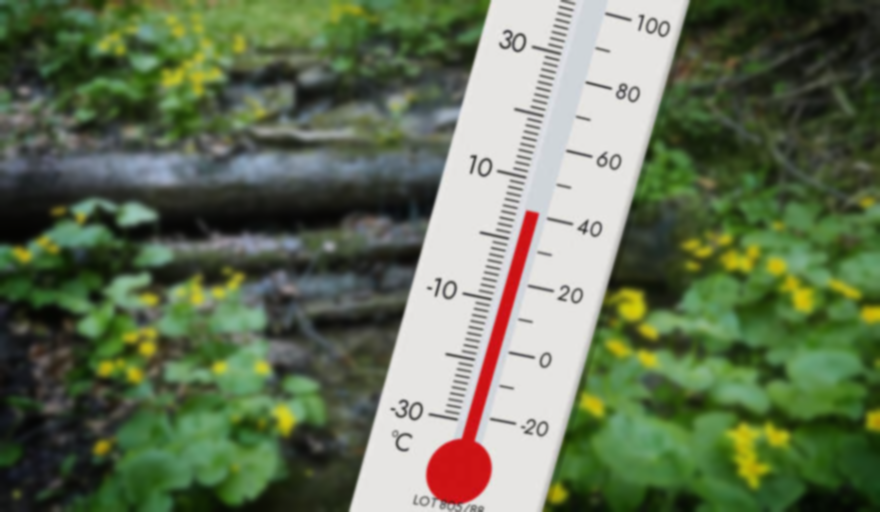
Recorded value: 5 (°C)
